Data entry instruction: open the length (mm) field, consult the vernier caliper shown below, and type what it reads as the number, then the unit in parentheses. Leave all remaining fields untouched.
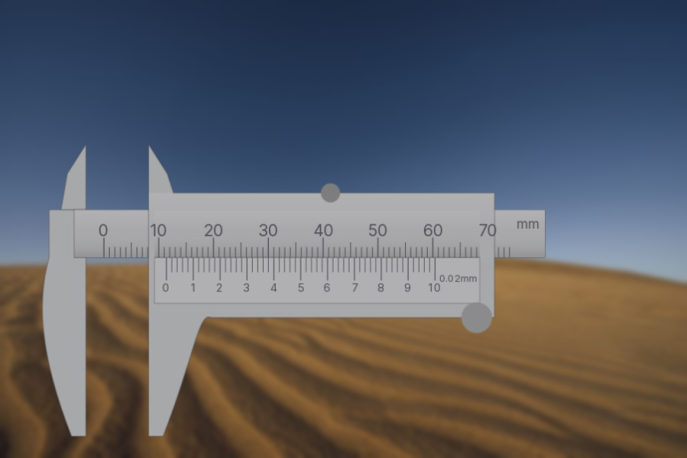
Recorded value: 11.4 (mm)
